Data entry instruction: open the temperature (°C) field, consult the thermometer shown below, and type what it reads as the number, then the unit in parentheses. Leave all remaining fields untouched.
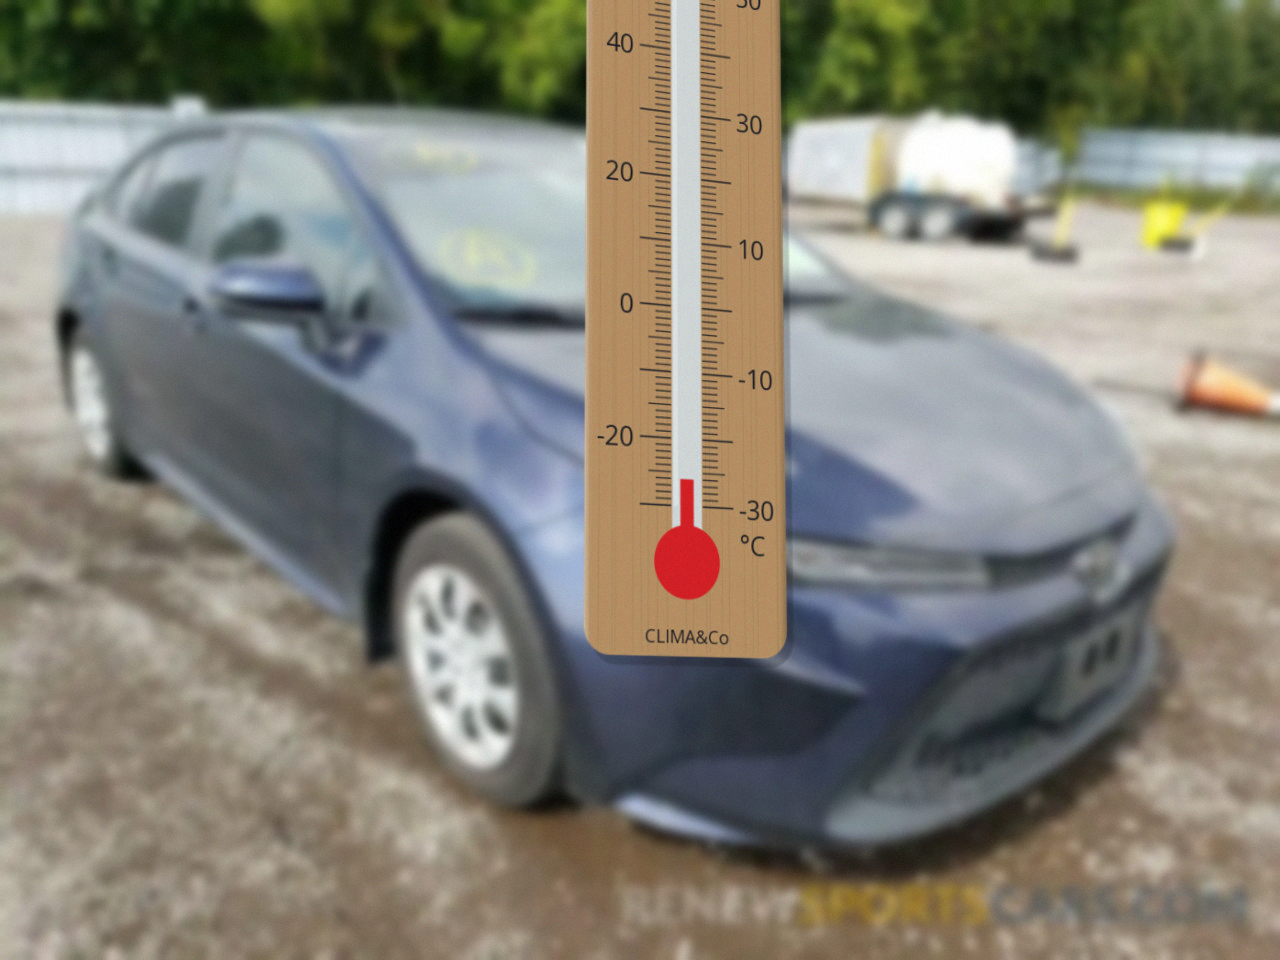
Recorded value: -26 (°C)
